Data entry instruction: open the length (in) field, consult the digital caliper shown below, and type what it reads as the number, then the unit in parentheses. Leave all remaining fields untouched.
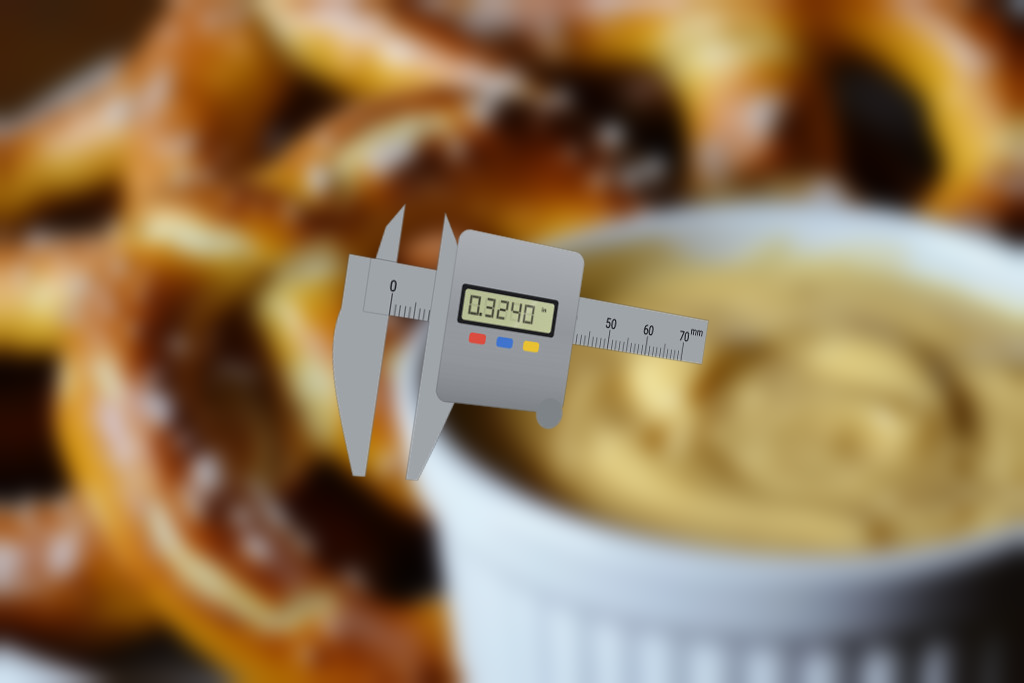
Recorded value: 0.3240 (in)
